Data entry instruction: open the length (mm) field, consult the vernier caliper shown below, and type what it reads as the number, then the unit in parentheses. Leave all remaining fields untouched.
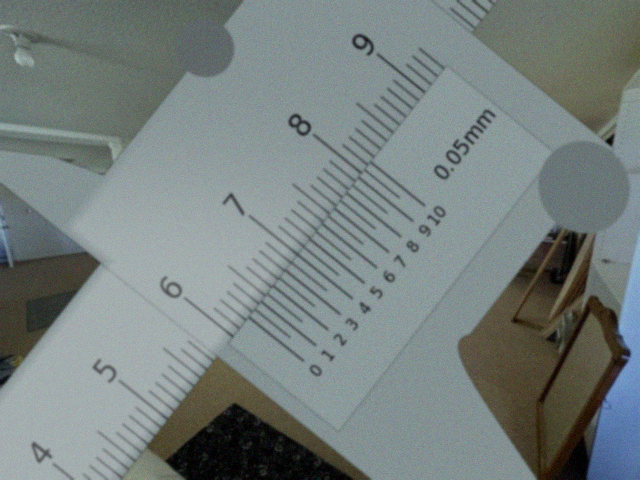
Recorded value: 62.4 (mm)
